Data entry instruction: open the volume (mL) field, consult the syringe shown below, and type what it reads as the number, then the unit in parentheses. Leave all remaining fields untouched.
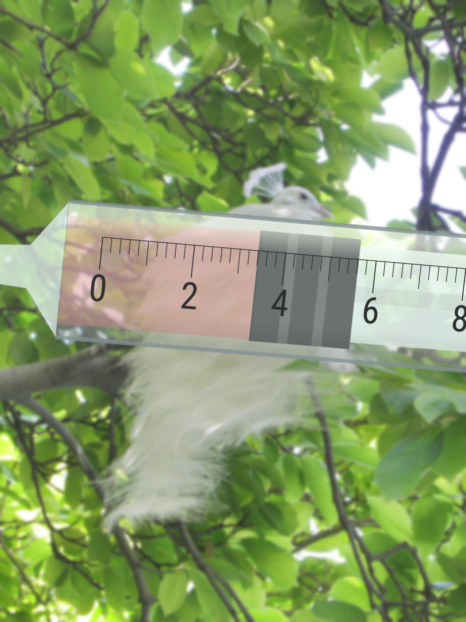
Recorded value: 3.4 (mL)
